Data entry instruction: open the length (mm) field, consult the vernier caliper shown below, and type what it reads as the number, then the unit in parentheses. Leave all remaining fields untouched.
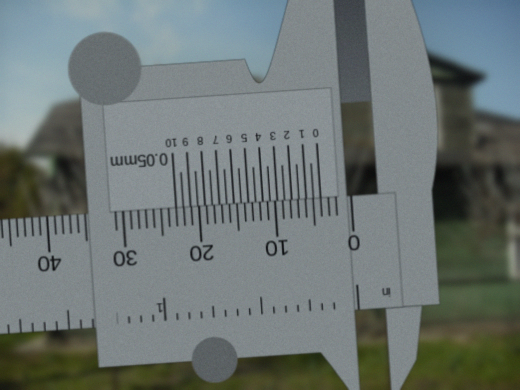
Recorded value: 4.0 (mm)
